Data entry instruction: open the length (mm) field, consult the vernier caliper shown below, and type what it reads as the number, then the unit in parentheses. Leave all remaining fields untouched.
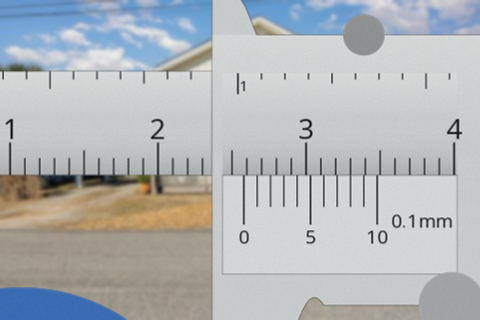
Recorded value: 25.8 (mm)
